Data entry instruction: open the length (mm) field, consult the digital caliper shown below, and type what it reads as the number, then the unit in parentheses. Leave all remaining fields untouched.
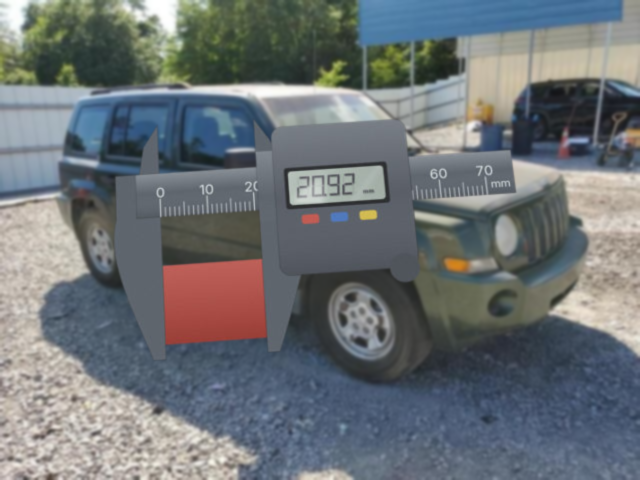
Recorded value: 20.92 (mm)
